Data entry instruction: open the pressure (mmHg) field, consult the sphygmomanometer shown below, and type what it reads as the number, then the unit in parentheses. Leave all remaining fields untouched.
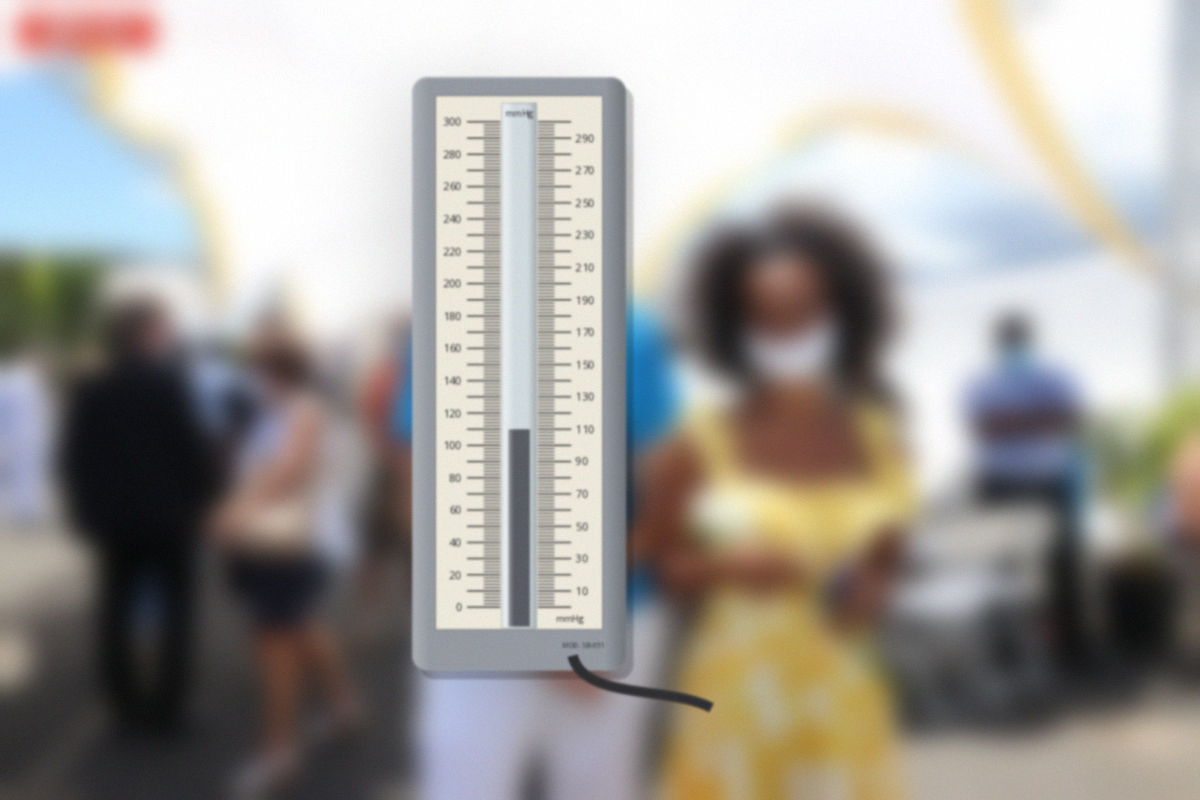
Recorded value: 110 (mmHg)
